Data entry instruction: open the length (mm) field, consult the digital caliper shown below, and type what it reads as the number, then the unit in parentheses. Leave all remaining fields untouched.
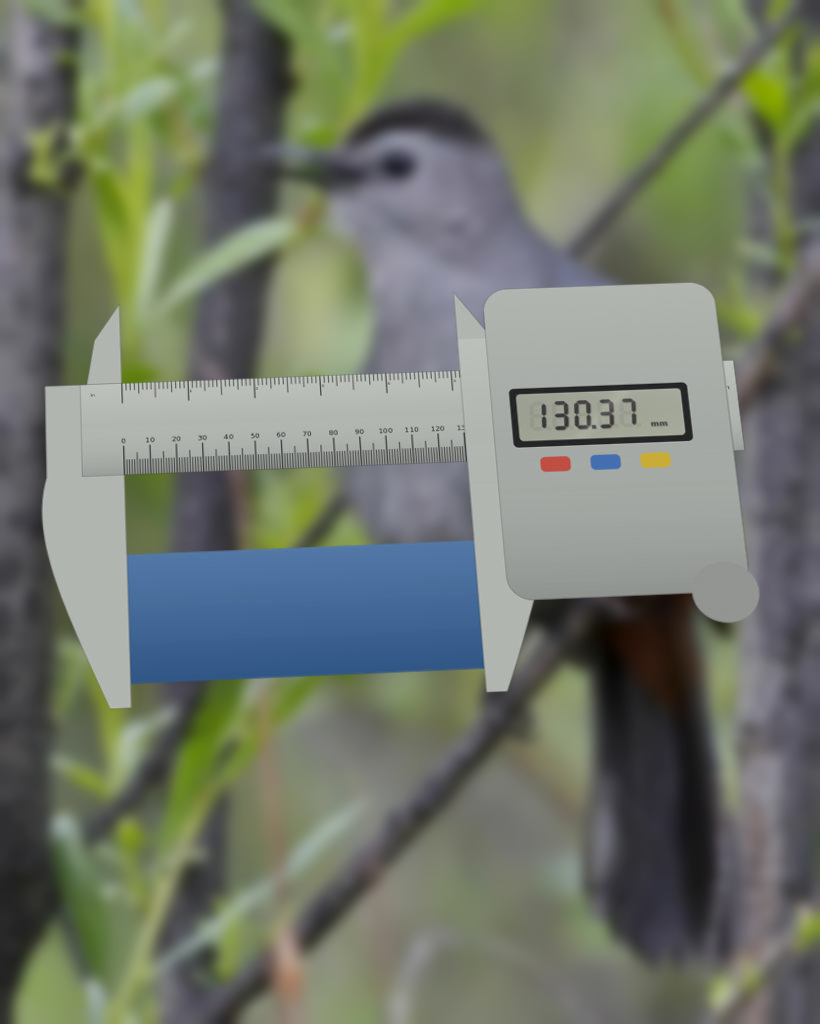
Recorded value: 130.37 (mm)
